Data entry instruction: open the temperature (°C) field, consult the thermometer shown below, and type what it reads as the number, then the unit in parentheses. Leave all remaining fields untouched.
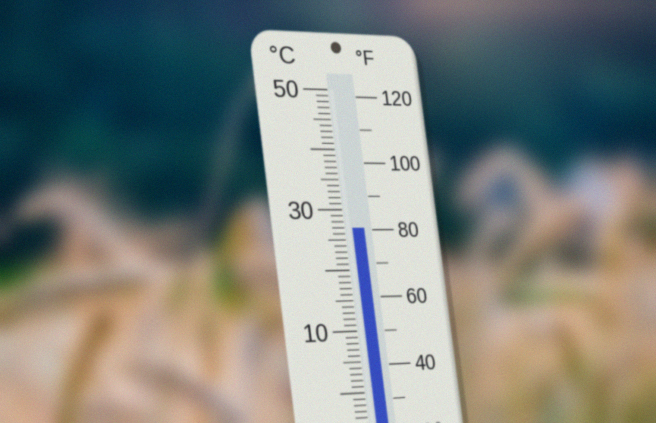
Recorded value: 27 (°C)
